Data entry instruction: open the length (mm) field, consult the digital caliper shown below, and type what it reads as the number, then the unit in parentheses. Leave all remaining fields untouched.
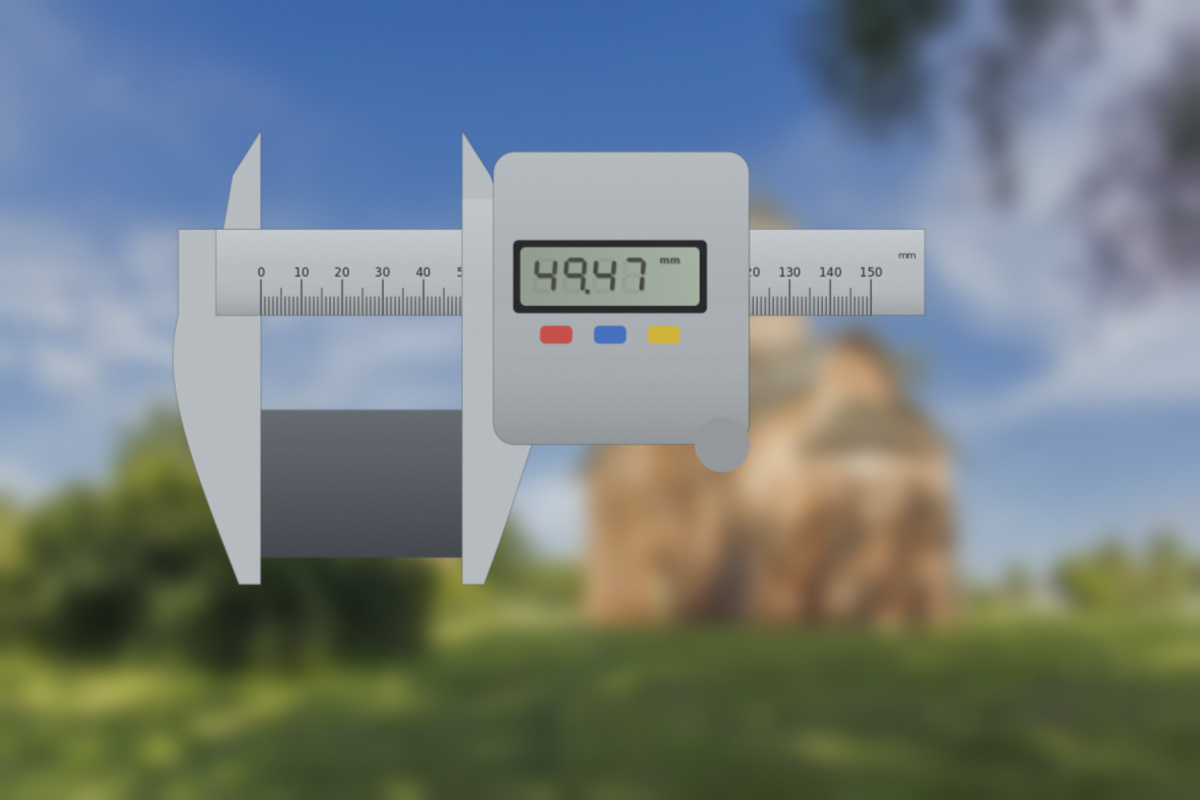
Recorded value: 49.47 (mm)
